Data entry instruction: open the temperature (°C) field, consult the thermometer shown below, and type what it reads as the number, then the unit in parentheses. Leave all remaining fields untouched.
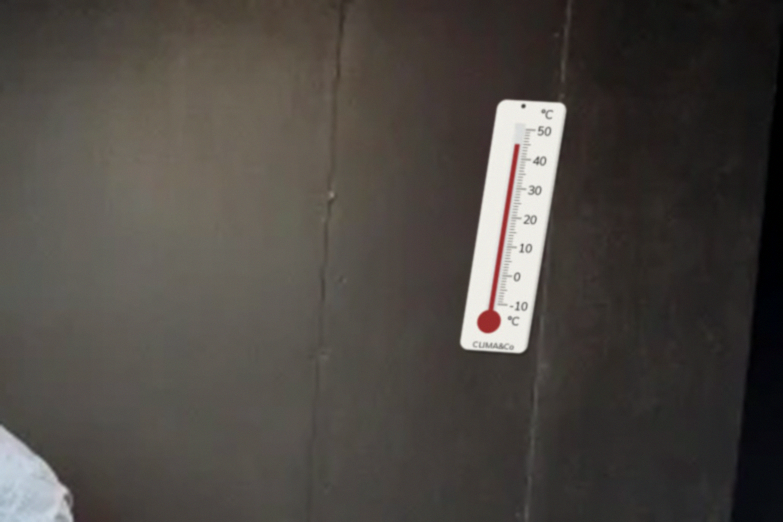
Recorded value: 45 (°C)
